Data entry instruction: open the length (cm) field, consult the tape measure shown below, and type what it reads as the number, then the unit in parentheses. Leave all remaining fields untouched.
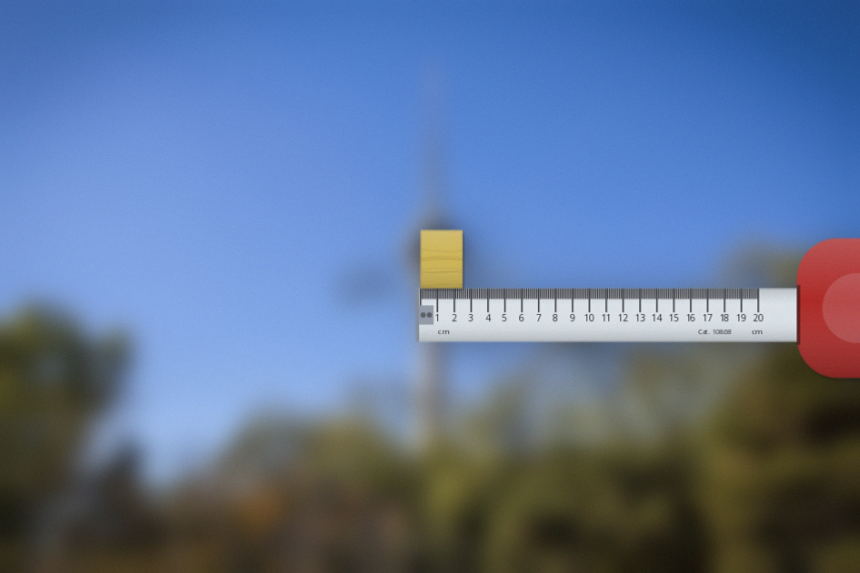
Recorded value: 2.5 (cm)
